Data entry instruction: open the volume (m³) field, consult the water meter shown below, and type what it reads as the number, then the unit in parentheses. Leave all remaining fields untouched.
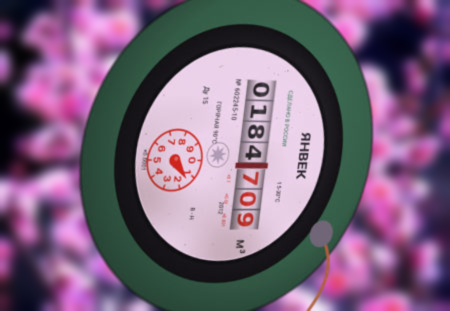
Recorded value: 184.7091 (m³)
